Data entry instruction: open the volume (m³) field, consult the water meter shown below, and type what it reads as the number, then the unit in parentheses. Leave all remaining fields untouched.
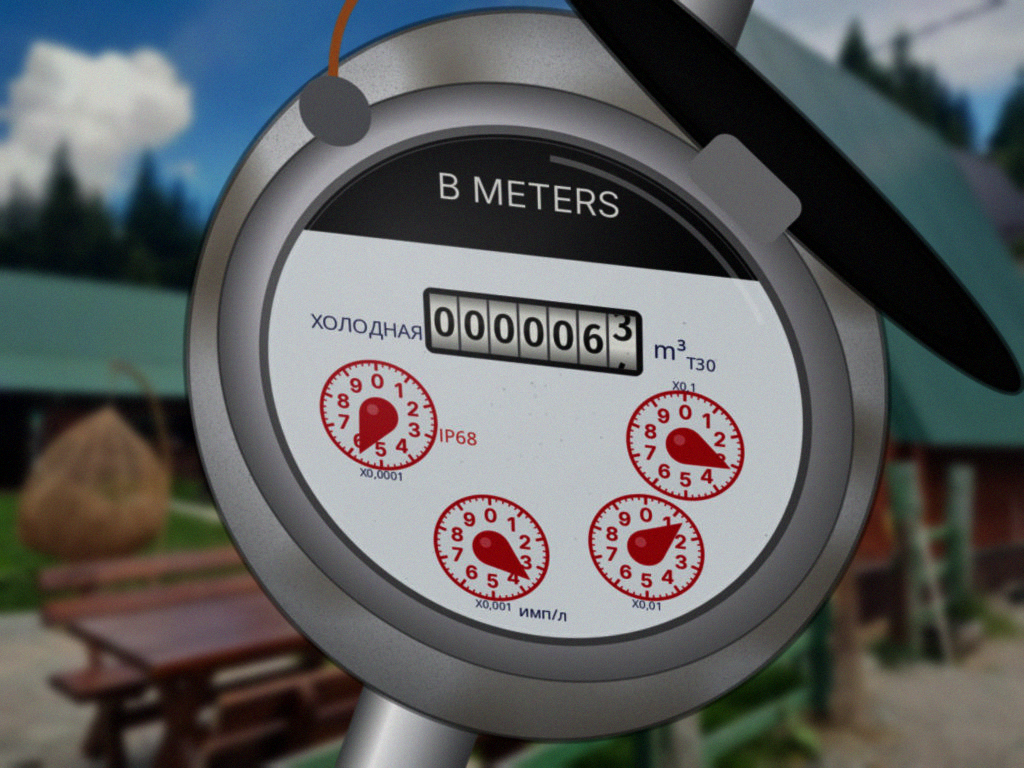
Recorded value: 63.3135 (m³)
